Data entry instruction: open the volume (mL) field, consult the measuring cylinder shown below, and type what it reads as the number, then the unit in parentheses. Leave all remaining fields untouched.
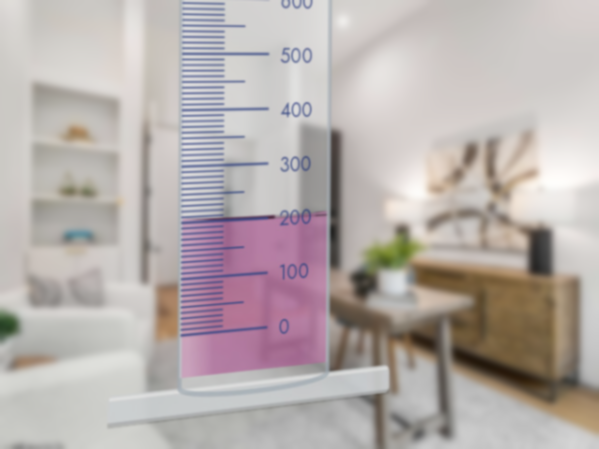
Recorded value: 200 (mL)
